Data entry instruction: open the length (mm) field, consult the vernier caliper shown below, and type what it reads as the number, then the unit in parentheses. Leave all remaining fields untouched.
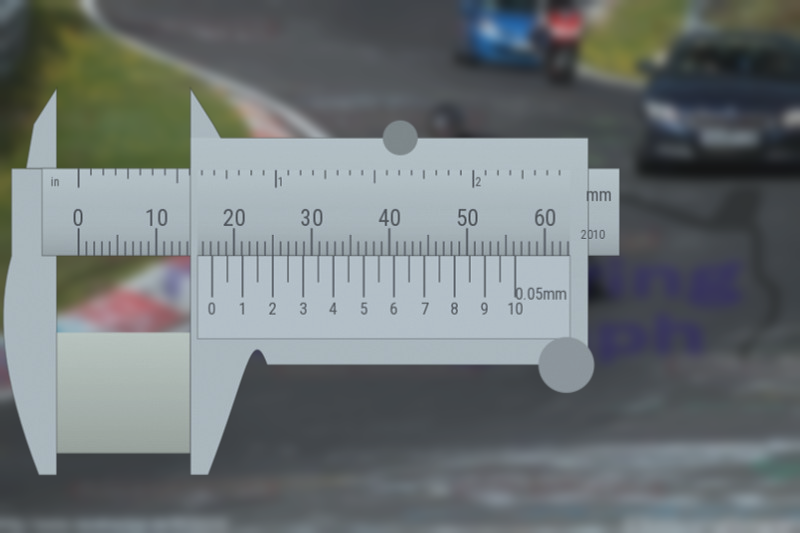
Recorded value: 17.2 (mm)
